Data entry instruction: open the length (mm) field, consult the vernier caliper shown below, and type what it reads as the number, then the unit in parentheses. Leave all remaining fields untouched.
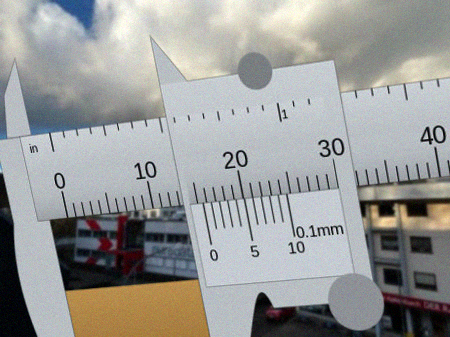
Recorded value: 15.6 (mm)
